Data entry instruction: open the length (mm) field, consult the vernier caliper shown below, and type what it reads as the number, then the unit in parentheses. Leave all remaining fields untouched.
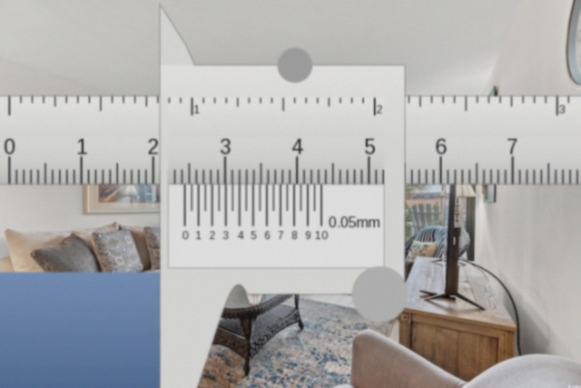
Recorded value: 24.4 (mm)
